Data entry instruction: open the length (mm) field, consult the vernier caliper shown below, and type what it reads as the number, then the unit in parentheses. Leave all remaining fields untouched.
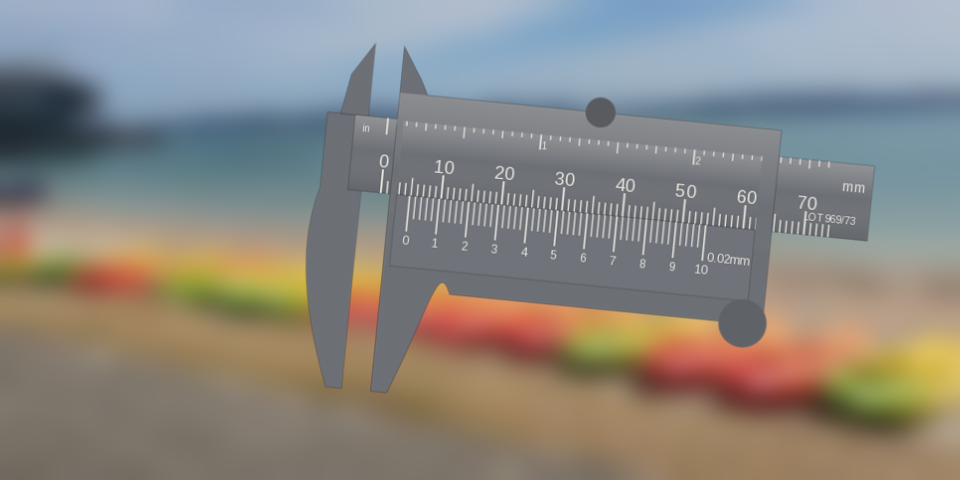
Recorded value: 4.8 (mm)
